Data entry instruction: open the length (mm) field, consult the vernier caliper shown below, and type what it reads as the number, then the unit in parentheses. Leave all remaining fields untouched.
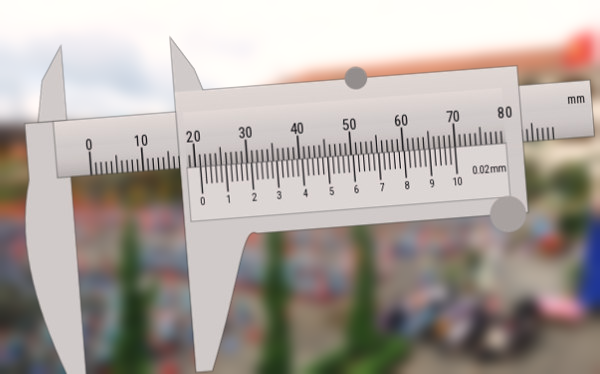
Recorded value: 21.0 (mm)
